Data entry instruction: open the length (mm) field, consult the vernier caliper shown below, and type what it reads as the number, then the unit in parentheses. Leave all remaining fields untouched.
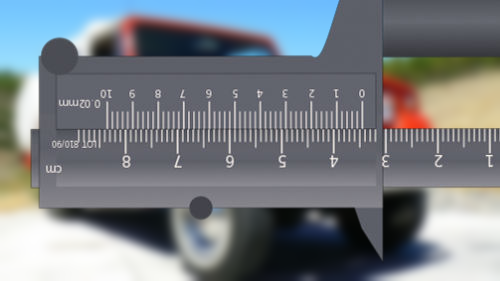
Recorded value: 34.5 (mm)
